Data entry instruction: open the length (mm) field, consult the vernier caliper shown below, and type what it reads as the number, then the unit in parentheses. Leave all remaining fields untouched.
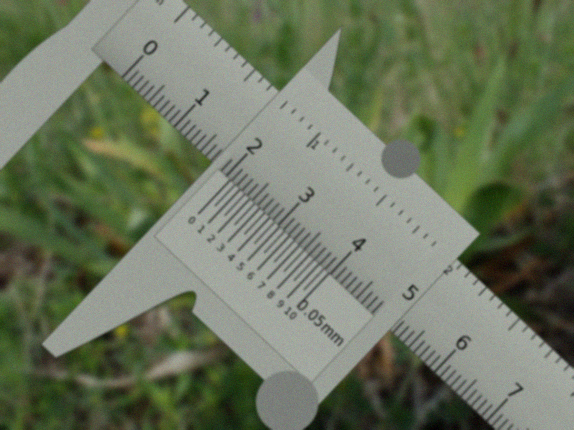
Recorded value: 20.8 (mm)
